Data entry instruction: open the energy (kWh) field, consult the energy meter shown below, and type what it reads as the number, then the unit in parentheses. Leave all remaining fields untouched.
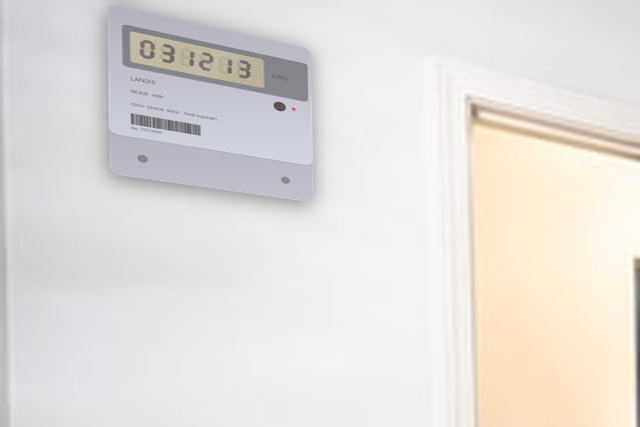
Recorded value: 31213 (kWh)
